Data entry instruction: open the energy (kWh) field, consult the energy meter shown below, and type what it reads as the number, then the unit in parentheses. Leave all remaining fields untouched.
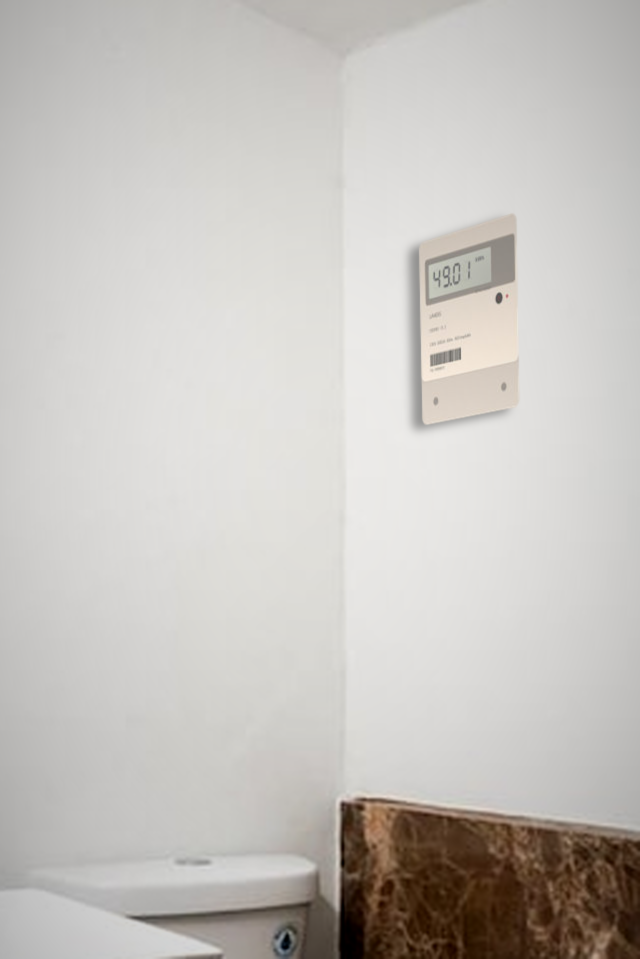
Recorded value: 49.01 (kWh)
